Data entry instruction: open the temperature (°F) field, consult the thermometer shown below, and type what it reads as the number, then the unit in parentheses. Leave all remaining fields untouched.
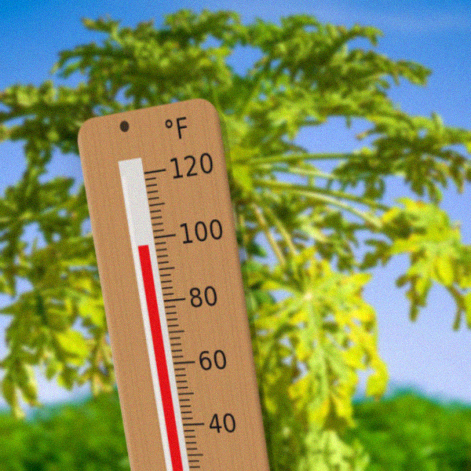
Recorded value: 98 (°F)
